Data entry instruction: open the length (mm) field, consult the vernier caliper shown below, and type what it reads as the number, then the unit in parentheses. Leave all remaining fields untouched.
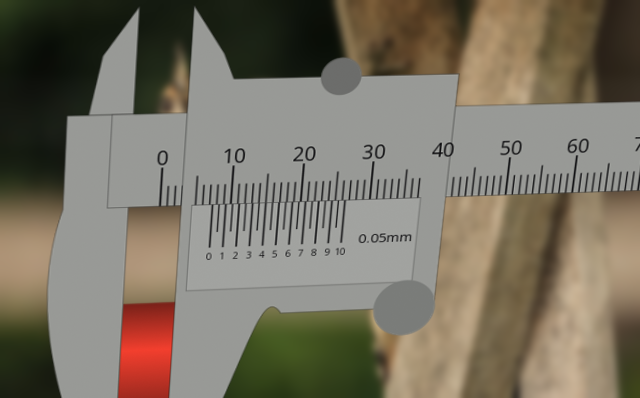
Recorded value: 7.4 (mm)
